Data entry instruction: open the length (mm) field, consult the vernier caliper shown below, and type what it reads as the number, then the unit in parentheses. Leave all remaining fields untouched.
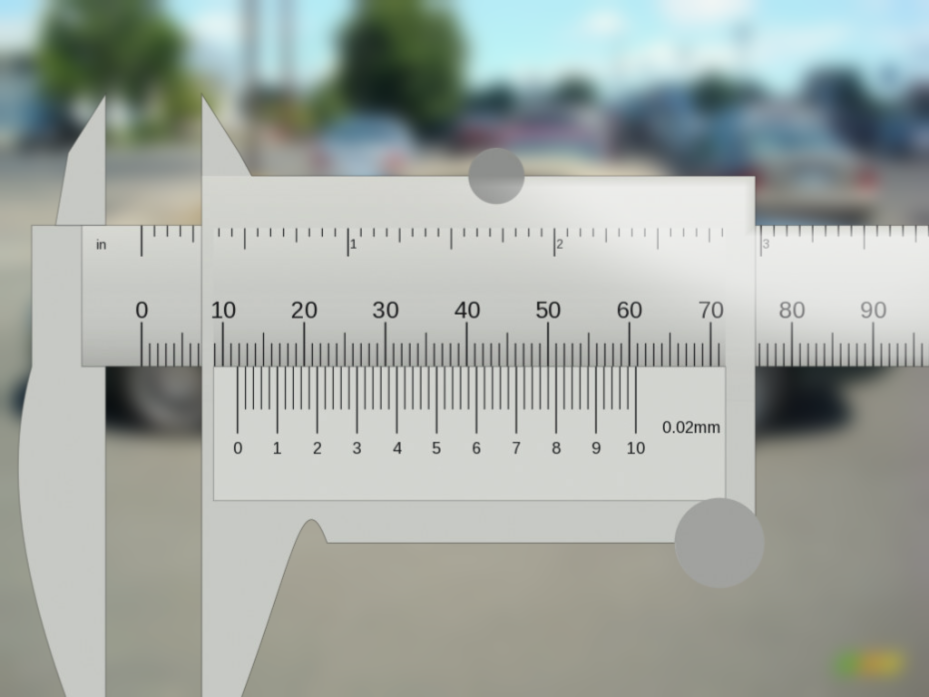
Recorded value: 11.8 (mm)
